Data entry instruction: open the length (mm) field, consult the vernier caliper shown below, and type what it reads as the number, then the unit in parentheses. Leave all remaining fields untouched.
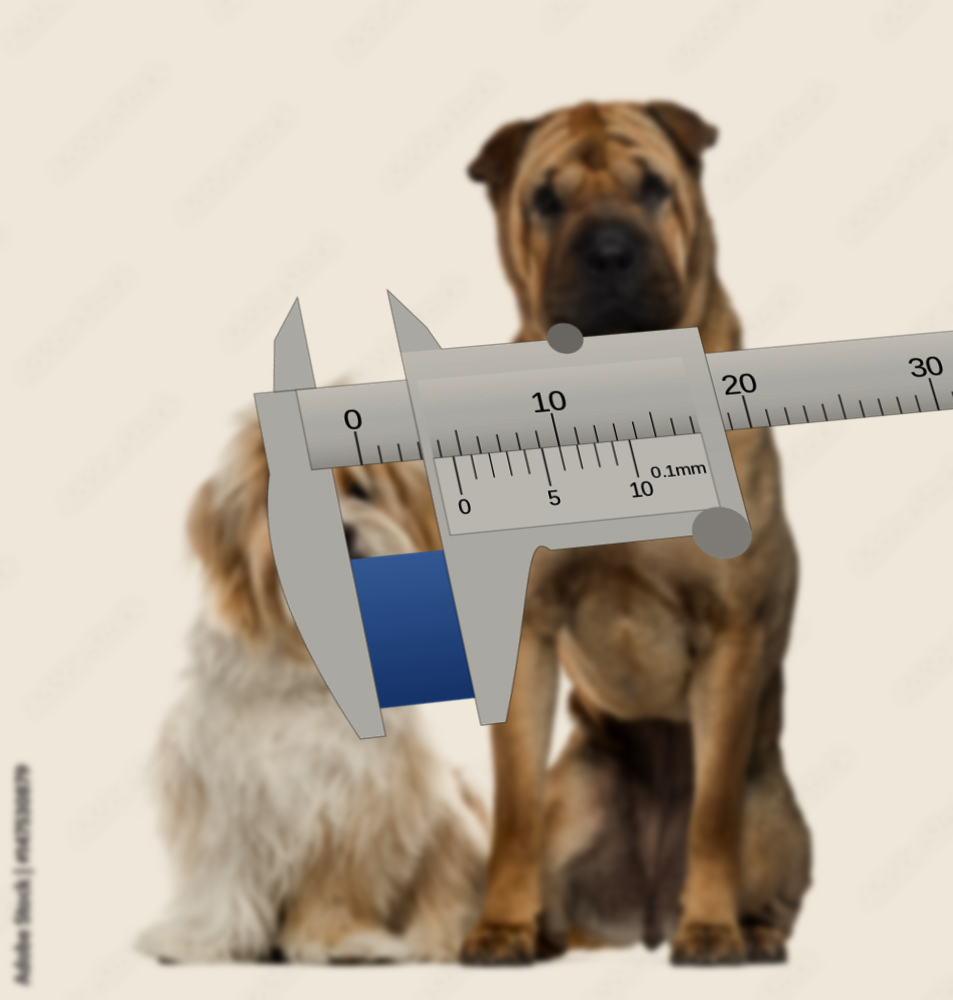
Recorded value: 4.6 (mm)
